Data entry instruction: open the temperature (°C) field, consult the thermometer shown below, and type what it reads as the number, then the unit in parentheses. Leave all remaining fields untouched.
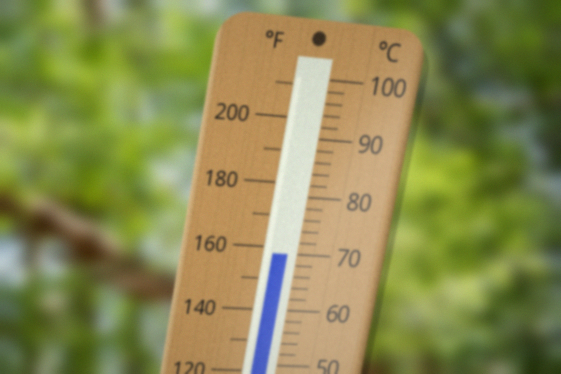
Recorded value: 70 (°C)
